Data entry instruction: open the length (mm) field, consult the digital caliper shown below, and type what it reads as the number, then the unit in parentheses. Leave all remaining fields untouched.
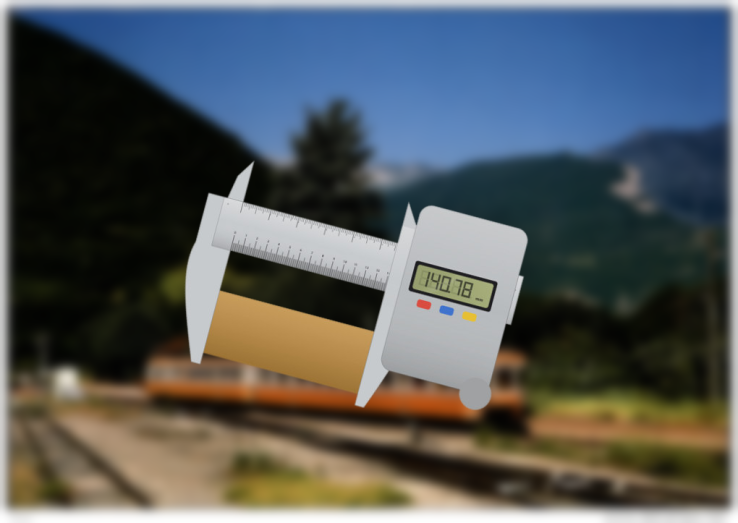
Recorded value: 140.78 (mm)
